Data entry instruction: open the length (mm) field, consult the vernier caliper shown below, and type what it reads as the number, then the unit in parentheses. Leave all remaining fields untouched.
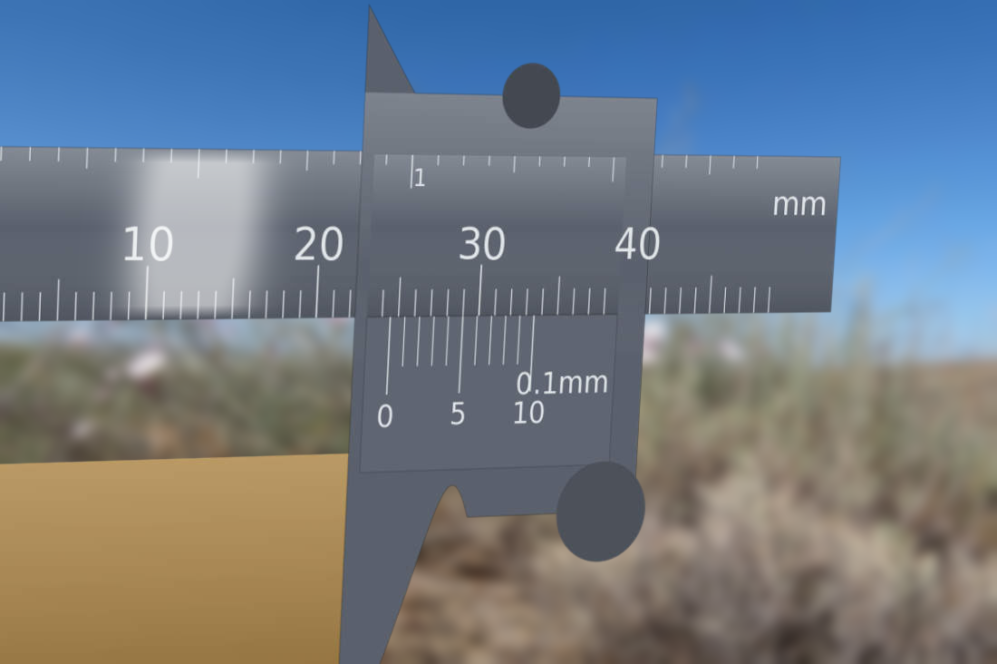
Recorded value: 24.5 (mm)
